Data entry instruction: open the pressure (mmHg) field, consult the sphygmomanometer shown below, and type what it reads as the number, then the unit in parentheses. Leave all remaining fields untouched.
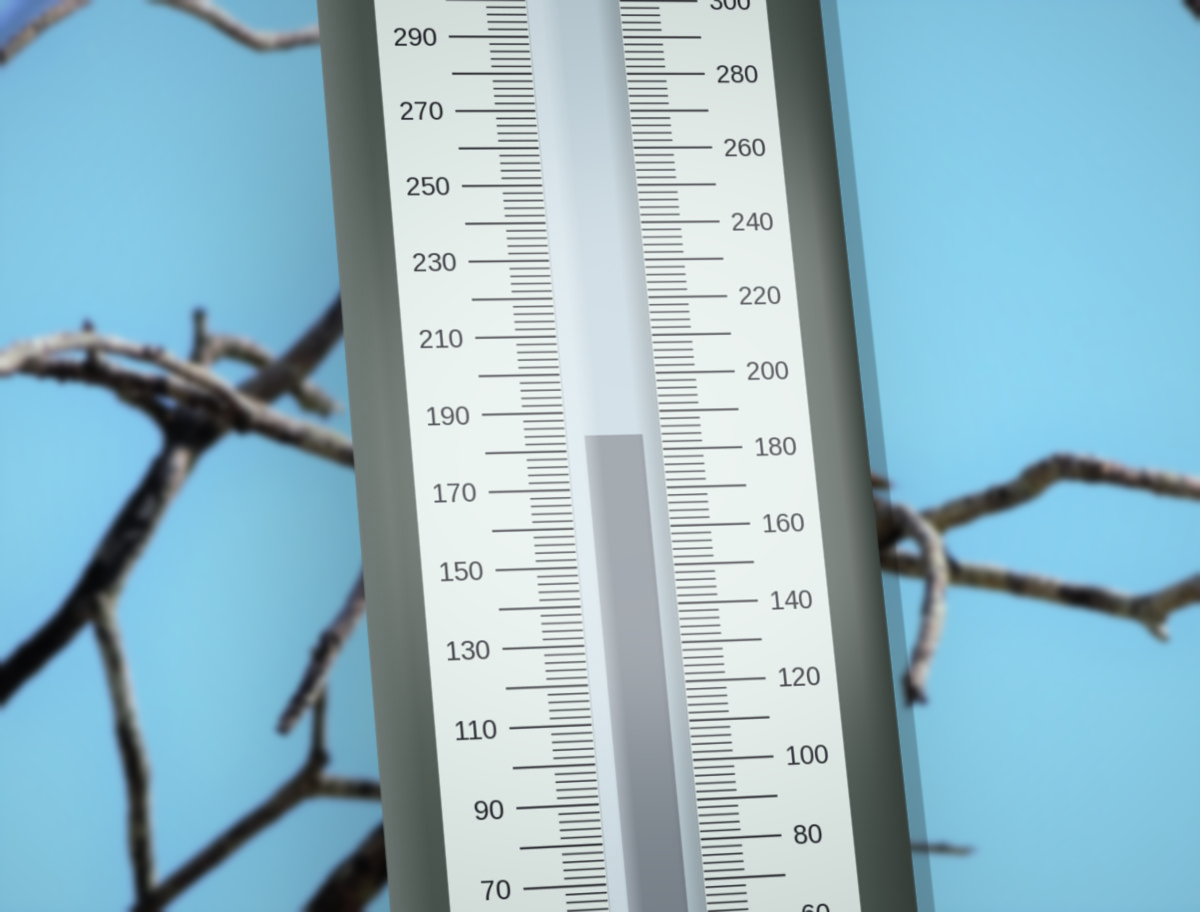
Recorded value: 184 (mmHg)
